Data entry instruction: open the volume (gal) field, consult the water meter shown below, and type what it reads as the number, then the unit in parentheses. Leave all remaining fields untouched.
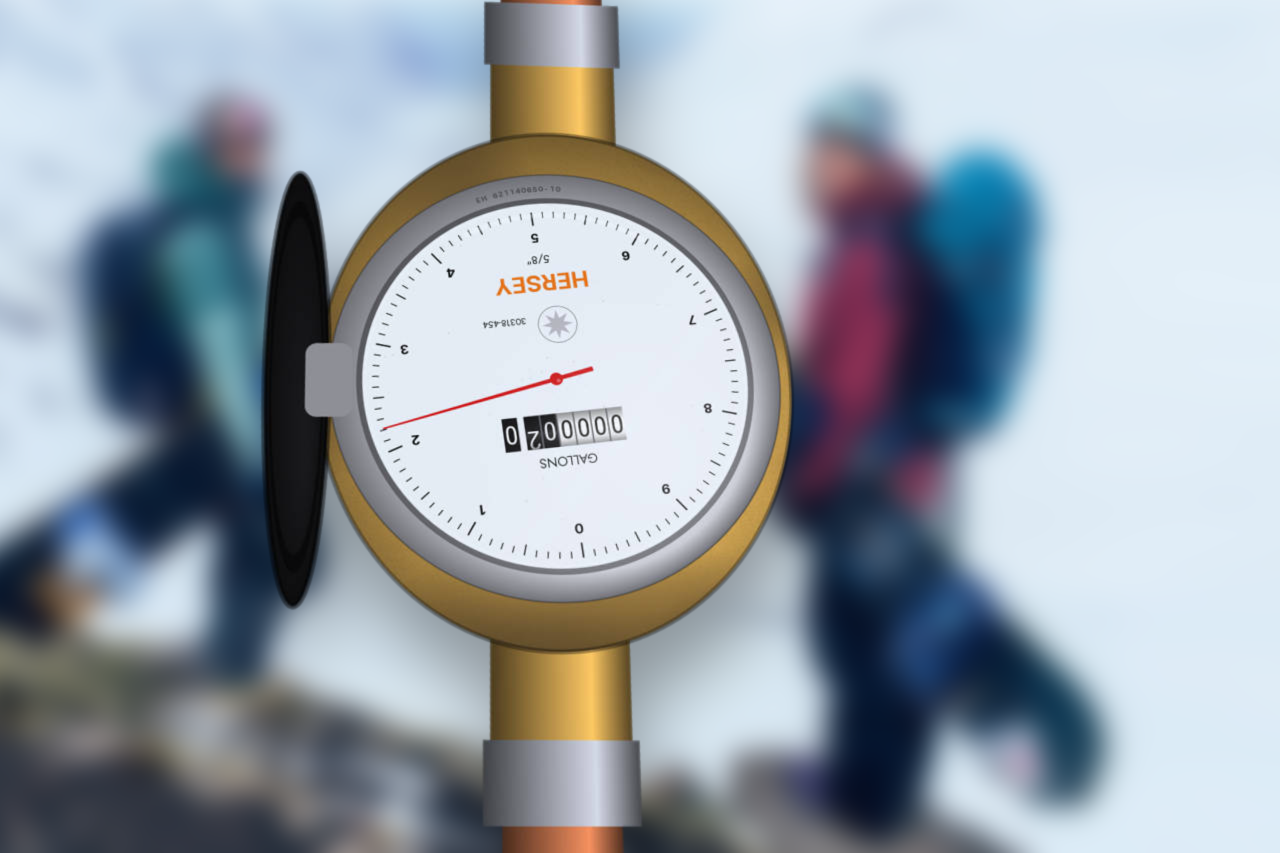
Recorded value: 22.2 (gal)
